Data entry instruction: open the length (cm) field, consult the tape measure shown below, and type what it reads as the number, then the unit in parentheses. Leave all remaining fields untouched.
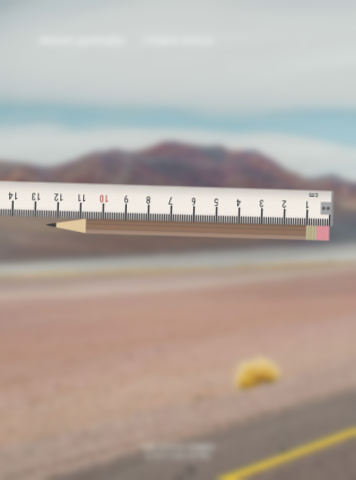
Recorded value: 12.5 (cm)
